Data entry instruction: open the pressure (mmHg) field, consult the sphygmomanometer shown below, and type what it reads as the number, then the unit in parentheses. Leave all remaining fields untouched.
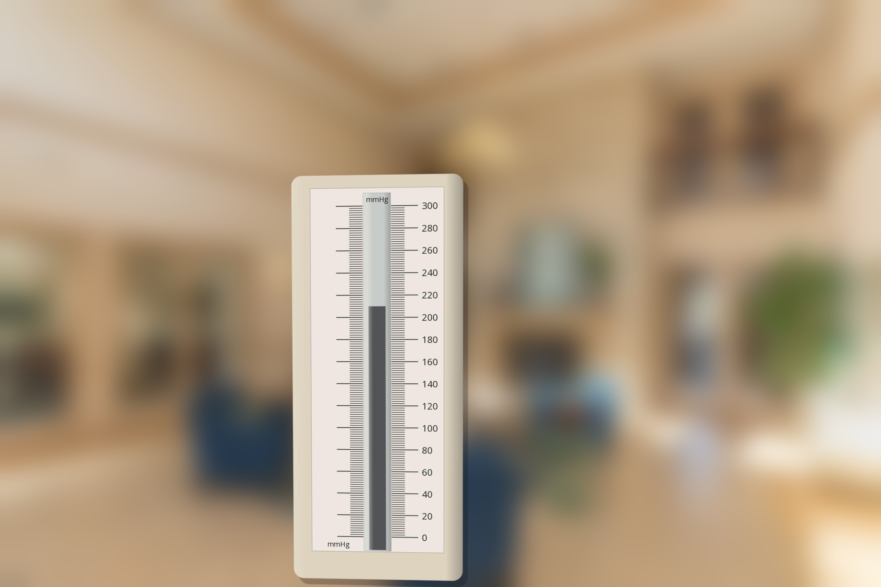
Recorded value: 210 (mmHg)
